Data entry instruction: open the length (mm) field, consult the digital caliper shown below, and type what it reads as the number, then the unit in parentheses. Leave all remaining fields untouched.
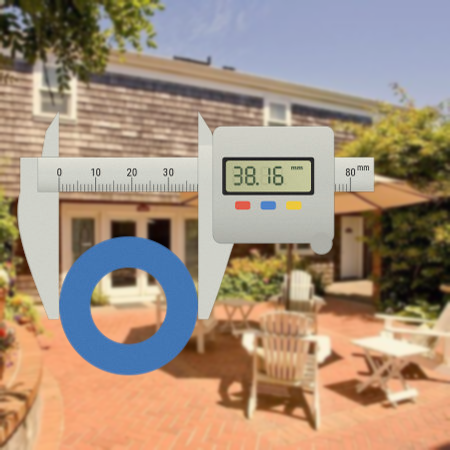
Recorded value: 38.16 (mm)
